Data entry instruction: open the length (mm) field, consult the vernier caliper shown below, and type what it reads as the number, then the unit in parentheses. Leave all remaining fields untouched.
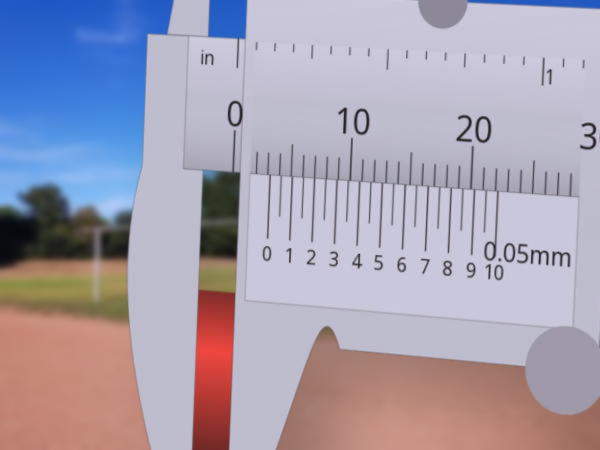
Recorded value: 3.2 (mm)
